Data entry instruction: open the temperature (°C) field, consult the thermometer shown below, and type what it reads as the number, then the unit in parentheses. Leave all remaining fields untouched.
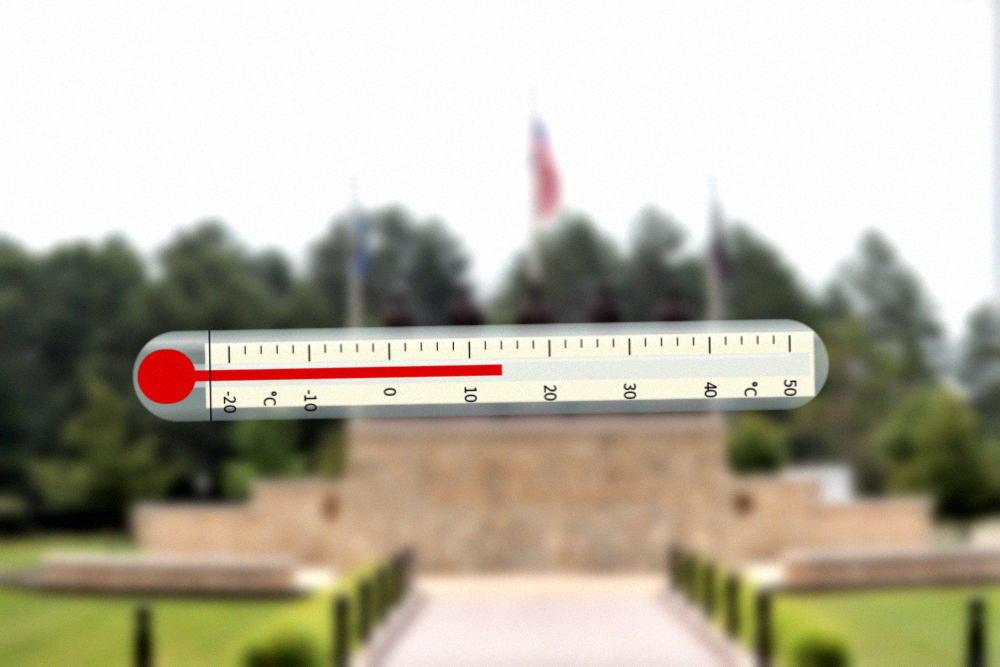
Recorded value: 14 (°C)
